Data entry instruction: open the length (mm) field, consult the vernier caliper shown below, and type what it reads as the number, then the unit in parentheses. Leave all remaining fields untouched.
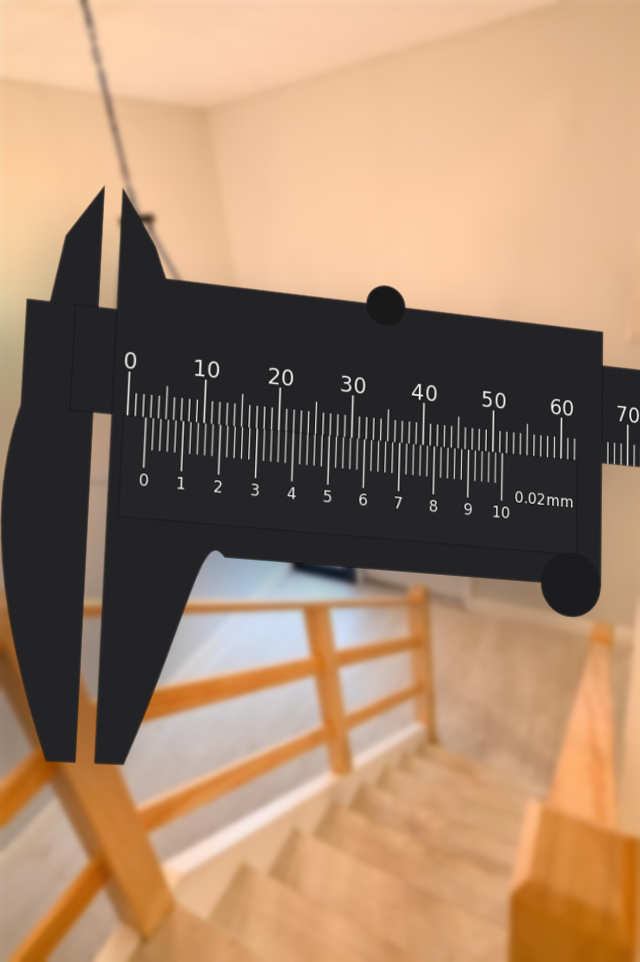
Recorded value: 2.4 (mm)
